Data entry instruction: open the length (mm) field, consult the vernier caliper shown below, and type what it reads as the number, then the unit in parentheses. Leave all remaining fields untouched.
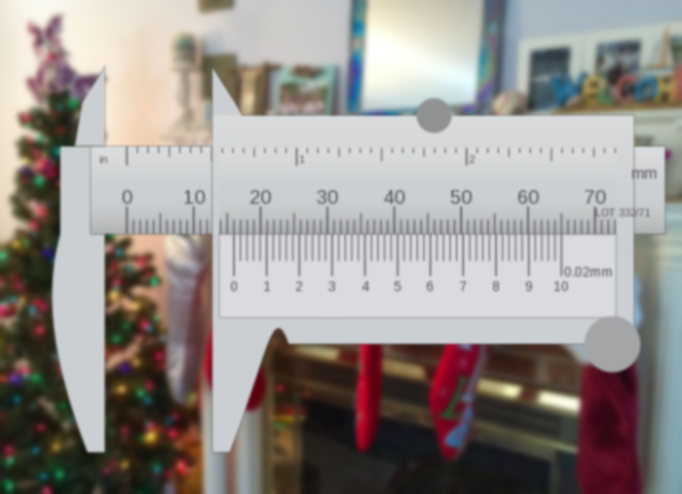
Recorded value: 16.0 (mm)
